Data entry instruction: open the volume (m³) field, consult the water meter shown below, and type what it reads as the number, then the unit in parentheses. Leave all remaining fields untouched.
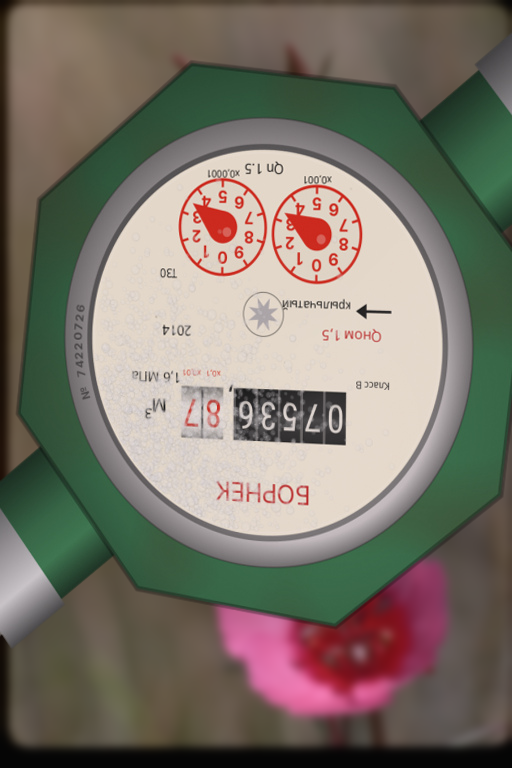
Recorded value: 7536.8733 (m³)
